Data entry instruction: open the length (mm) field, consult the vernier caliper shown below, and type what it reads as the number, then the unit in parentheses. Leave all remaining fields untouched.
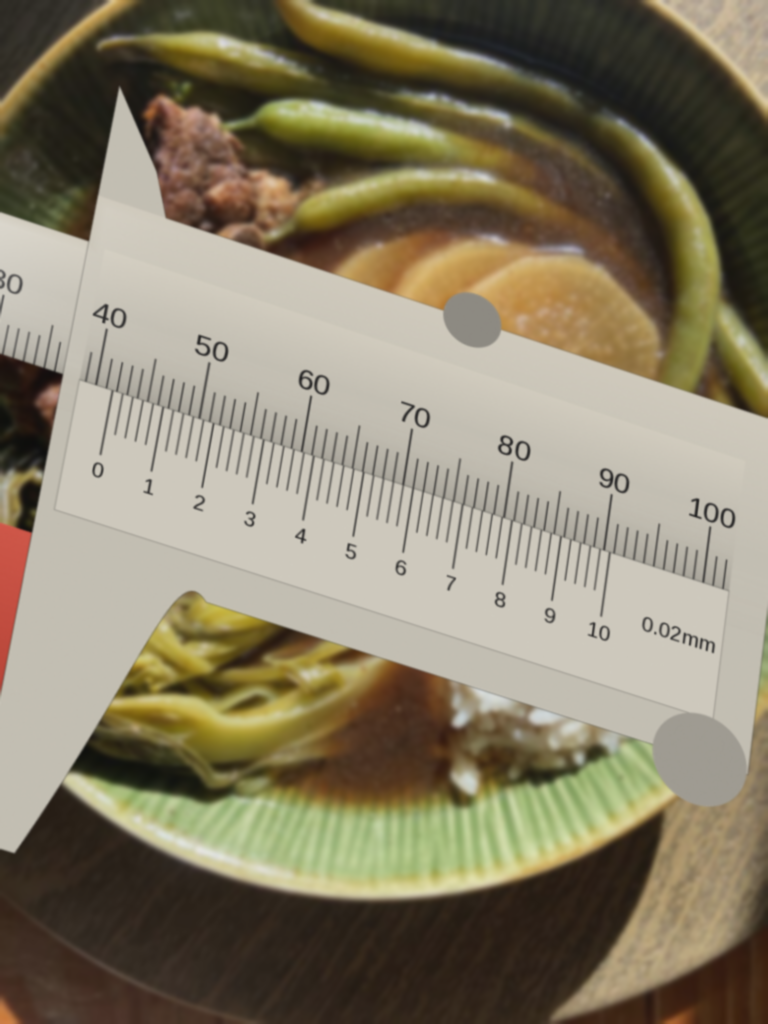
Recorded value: 41.6 (mm)
